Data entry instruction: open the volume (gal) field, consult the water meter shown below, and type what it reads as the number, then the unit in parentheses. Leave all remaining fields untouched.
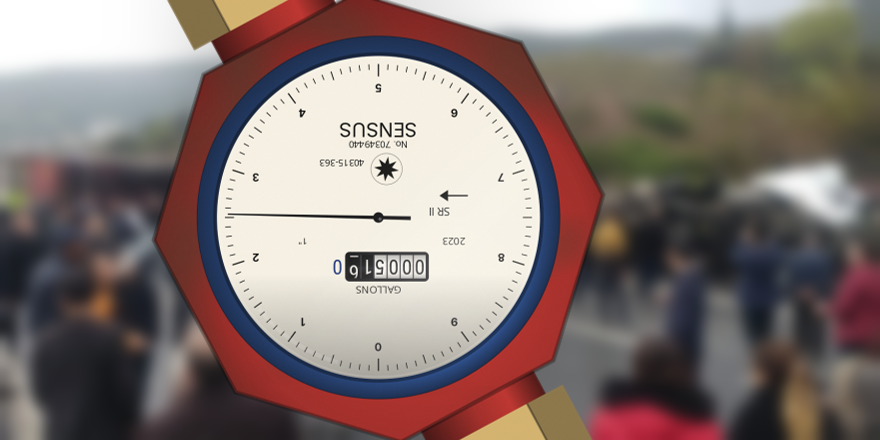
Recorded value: 5162.5 (gal)
